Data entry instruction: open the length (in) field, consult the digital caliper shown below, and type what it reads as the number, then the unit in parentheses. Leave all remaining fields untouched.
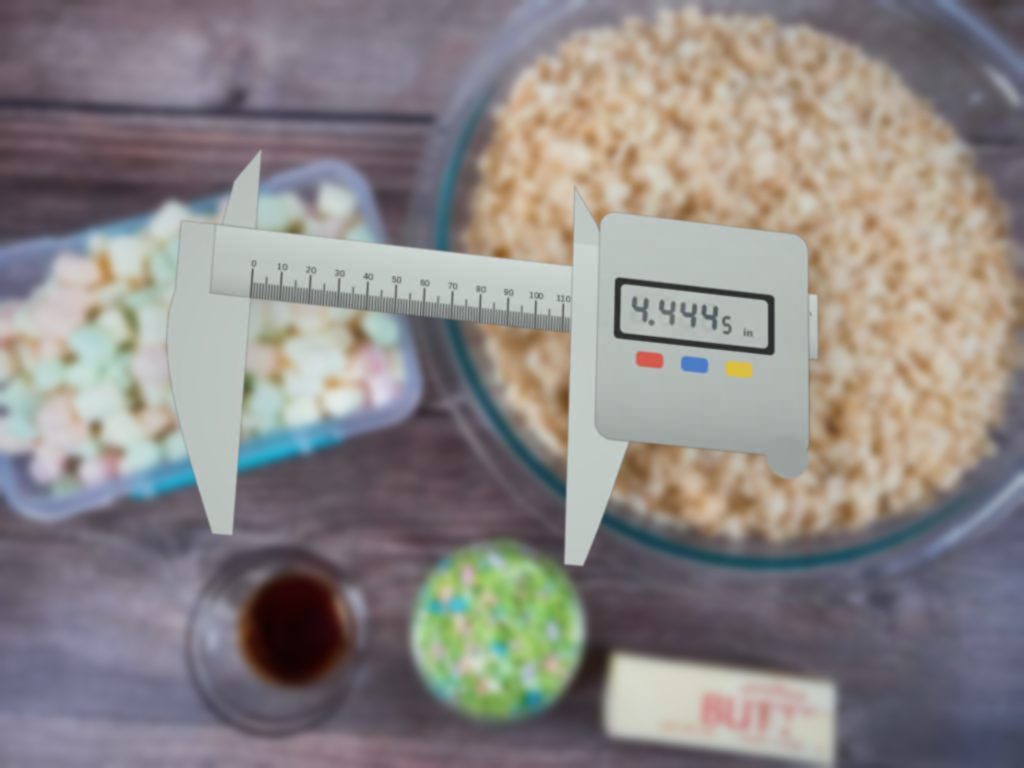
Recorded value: 4.4445 (in)
